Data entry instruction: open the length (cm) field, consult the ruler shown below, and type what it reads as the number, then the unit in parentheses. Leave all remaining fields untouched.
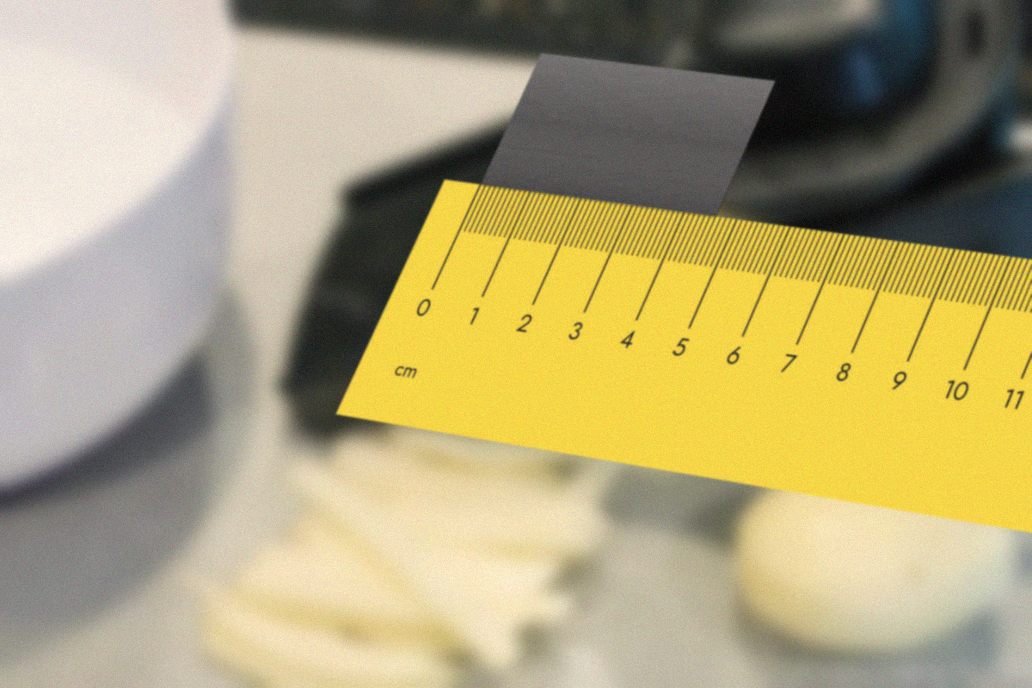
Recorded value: 4.6 (cm)
